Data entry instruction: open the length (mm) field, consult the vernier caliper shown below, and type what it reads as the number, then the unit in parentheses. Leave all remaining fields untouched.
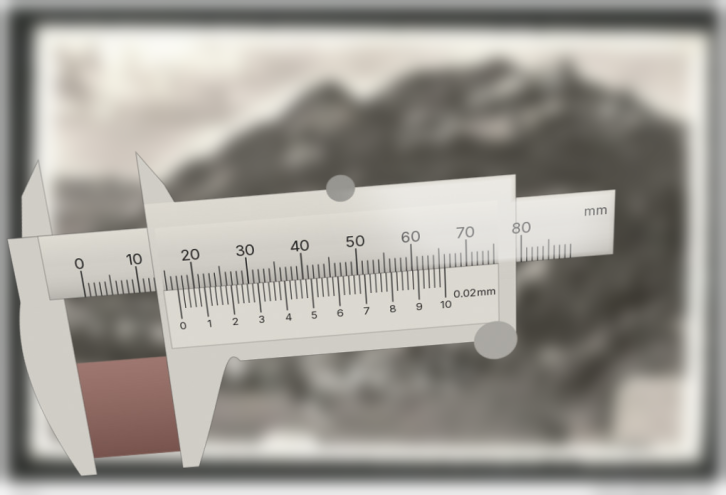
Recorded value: 17.0 (mm)
